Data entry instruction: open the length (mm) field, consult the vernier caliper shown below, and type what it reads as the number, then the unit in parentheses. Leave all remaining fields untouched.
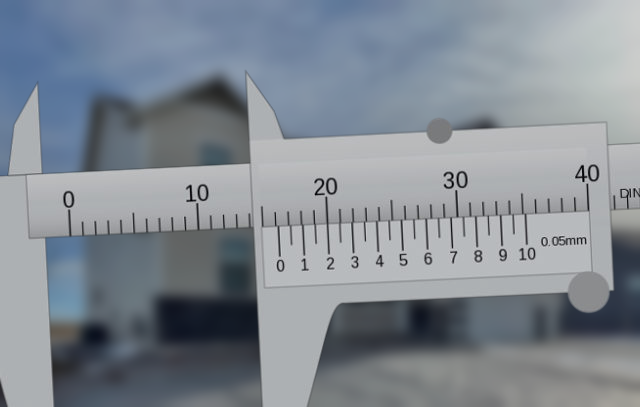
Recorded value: 16.2 (mm)
